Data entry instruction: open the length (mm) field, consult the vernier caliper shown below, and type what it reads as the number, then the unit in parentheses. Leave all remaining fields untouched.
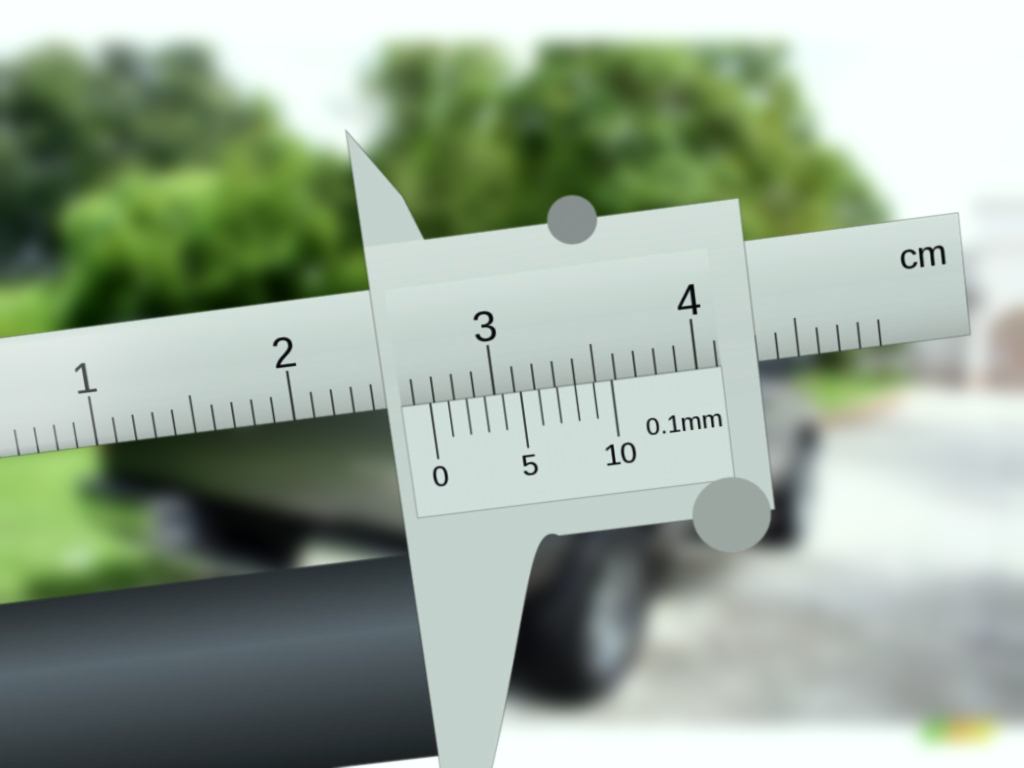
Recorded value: 26.8 (mm)
